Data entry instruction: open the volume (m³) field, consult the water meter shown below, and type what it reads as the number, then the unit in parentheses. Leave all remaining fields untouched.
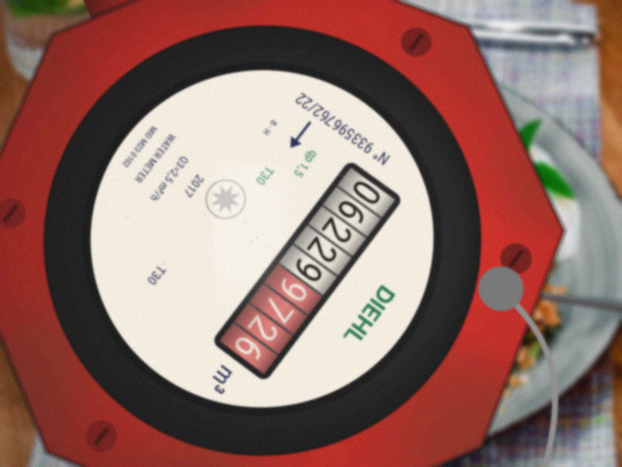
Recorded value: 6229.9726 (m³)
